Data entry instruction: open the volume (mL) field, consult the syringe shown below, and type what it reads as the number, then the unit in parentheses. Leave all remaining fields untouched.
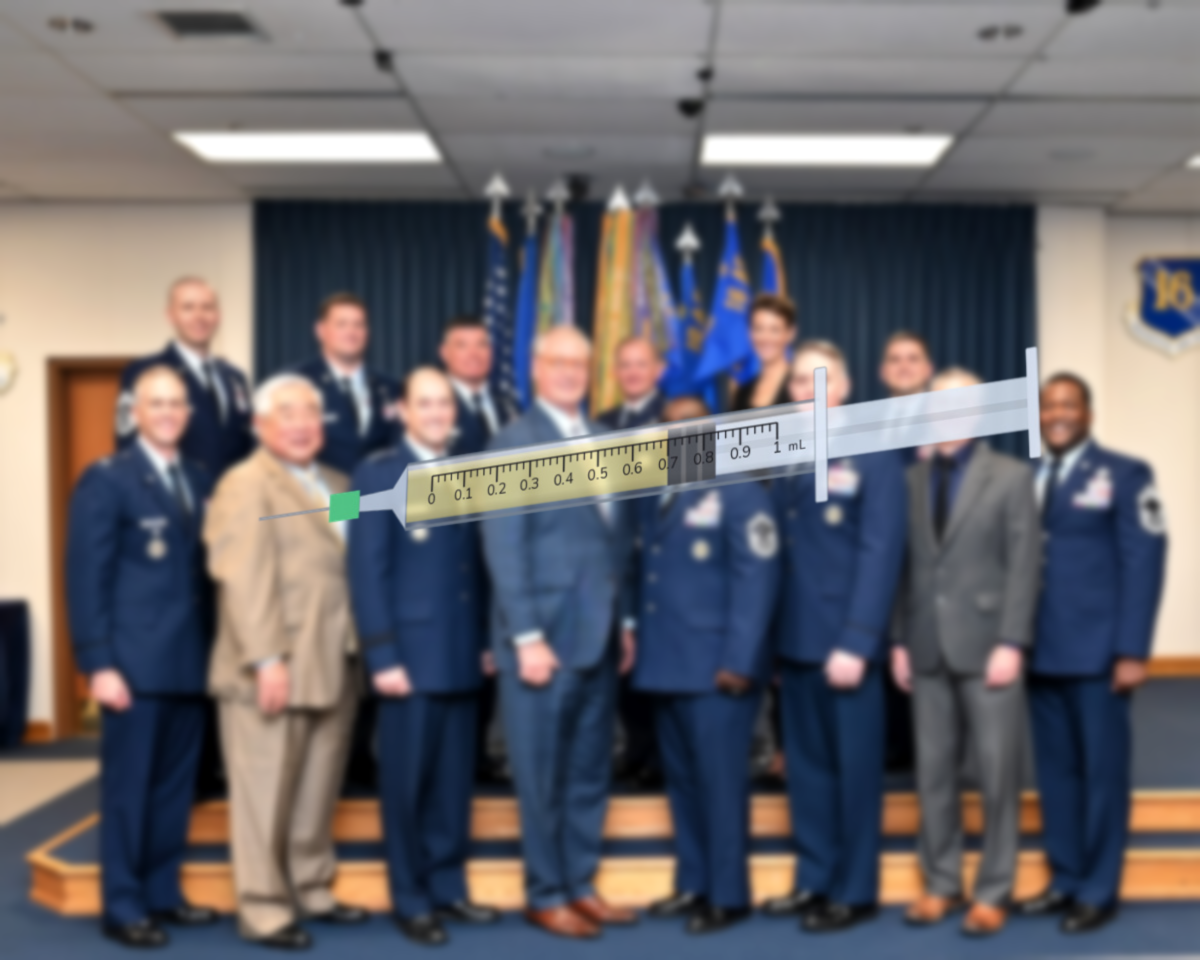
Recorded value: 0.7 (mL)
